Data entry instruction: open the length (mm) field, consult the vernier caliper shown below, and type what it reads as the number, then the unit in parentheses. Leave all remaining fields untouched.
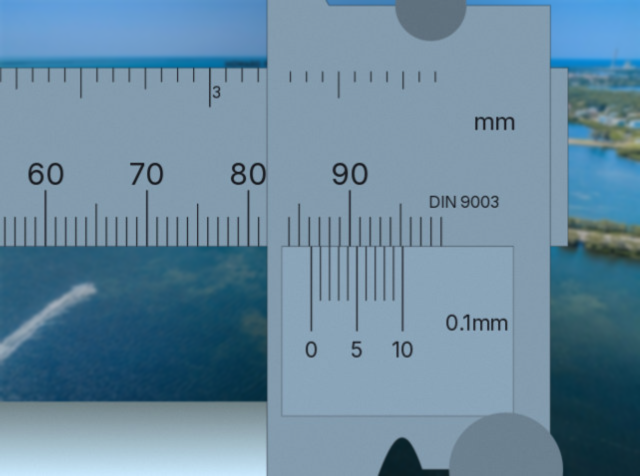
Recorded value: 86.2 (mm)
